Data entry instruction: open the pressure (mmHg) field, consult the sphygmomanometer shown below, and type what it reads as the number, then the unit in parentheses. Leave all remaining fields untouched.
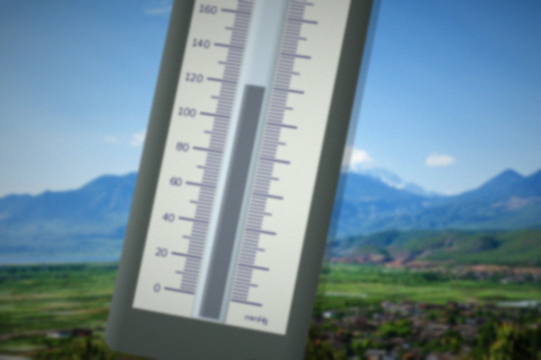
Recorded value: 120 (mmHg)
